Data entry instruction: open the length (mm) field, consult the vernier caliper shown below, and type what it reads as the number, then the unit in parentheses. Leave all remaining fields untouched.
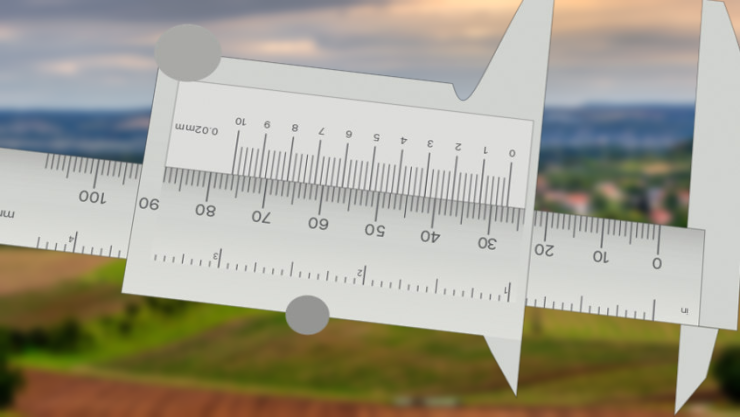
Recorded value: 27.2 (mm)
